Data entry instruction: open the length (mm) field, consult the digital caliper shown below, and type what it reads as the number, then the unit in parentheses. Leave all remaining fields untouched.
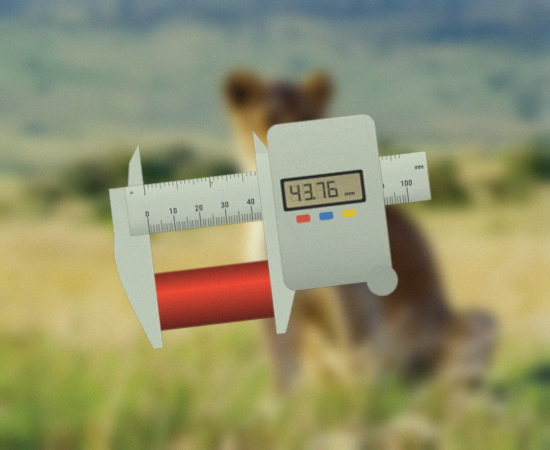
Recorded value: 43.76 (mm)
